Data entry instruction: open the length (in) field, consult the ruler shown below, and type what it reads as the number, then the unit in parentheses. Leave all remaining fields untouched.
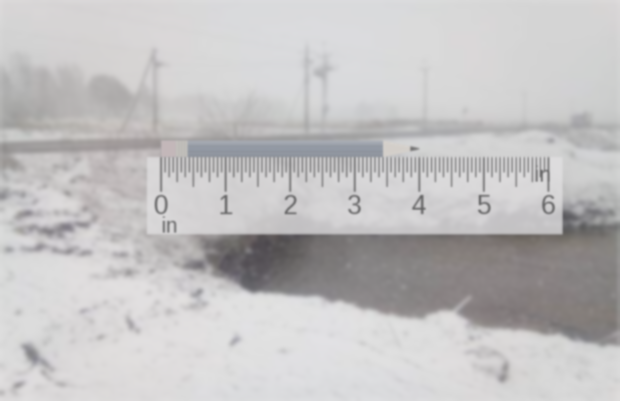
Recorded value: 4 (in)
